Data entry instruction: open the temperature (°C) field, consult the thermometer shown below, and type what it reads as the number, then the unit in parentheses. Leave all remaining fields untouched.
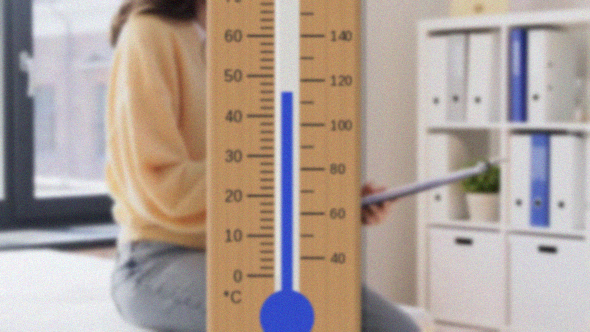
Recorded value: 46 (°C)
